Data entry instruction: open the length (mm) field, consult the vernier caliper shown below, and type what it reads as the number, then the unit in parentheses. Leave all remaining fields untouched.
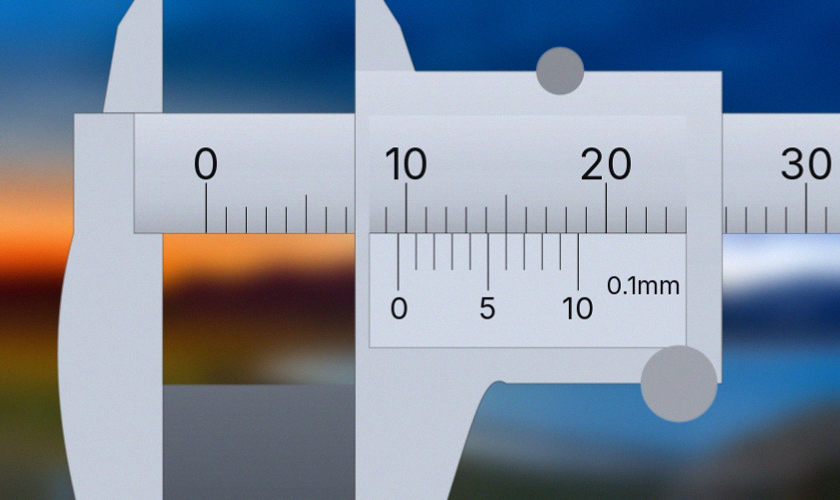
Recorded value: 9.6 (mm)
